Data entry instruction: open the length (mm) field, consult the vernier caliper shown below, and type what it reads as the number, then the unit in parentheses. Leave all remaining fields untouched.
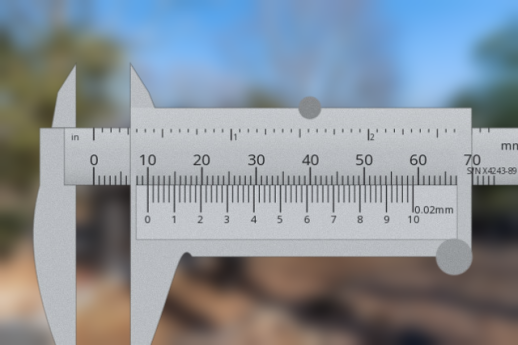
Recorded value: 10.0 (mm)
